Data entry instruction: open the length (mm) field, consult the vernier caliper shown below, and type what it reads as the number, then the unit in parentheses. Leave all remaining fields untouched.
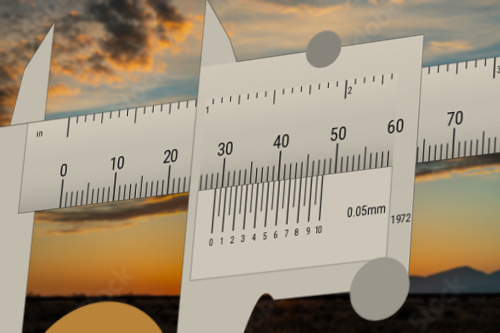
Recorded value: 28.8 (mm)
